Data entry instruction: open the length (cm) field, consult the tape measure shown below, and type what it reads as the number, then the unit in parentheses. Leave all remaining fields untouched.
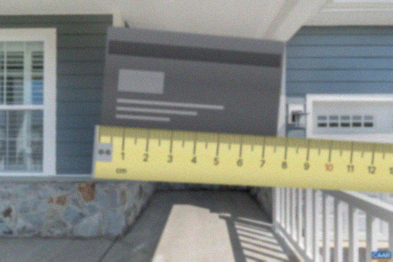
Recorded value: 7.5 (cm)
